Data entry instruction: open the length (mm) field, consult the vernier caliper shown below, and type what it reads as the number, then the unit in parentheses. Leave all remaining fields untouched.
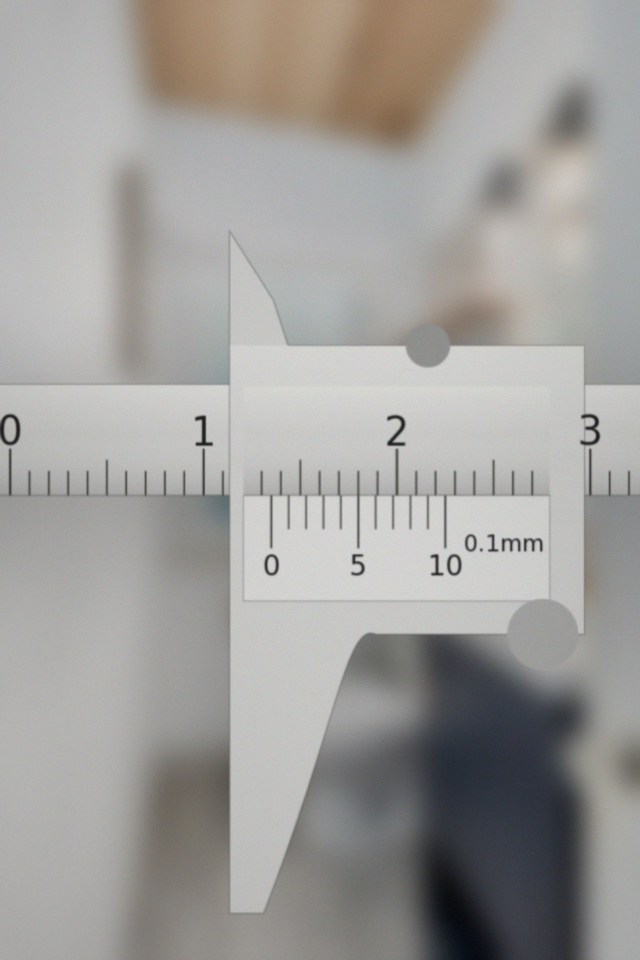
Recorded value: 13.5 (mm)
